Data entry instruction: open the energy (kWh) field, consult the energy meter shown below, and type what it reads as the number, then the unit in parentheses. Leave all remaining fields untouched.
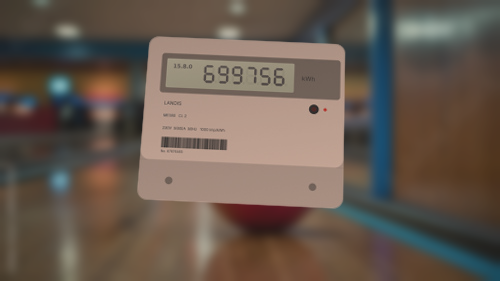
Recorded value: 699756 (kWh)
